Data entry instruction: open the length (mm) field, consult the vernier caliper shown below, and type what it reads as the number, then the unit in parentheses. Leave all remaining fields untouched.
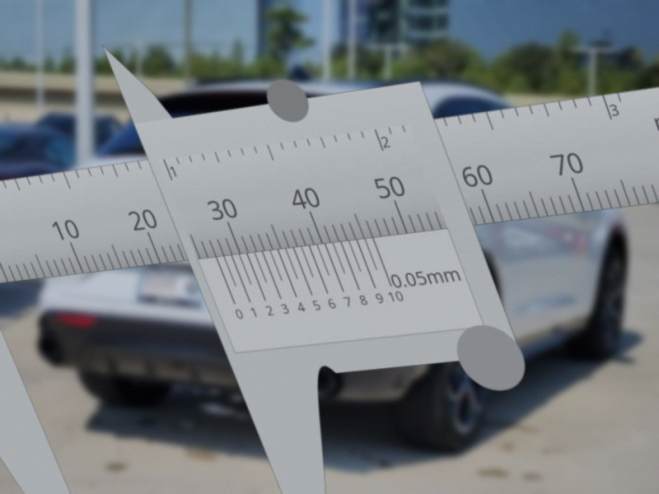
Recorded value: 27.0 (mm)
